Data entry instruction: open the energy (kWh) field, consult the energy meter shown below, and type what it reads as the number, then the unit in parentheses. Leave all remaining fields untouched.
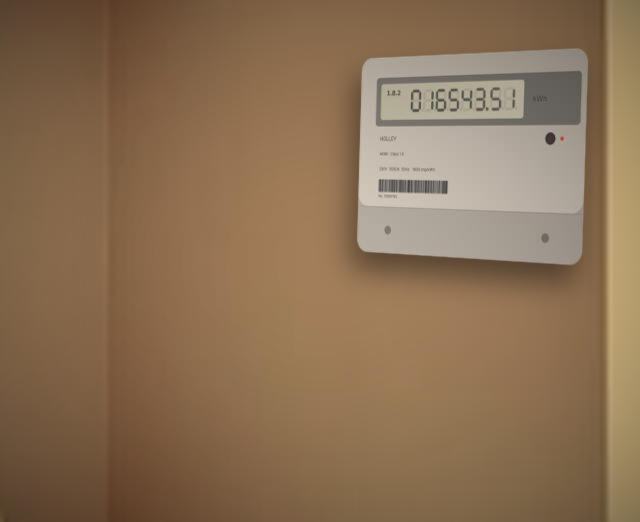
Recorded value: 16543.51 (kWh)
